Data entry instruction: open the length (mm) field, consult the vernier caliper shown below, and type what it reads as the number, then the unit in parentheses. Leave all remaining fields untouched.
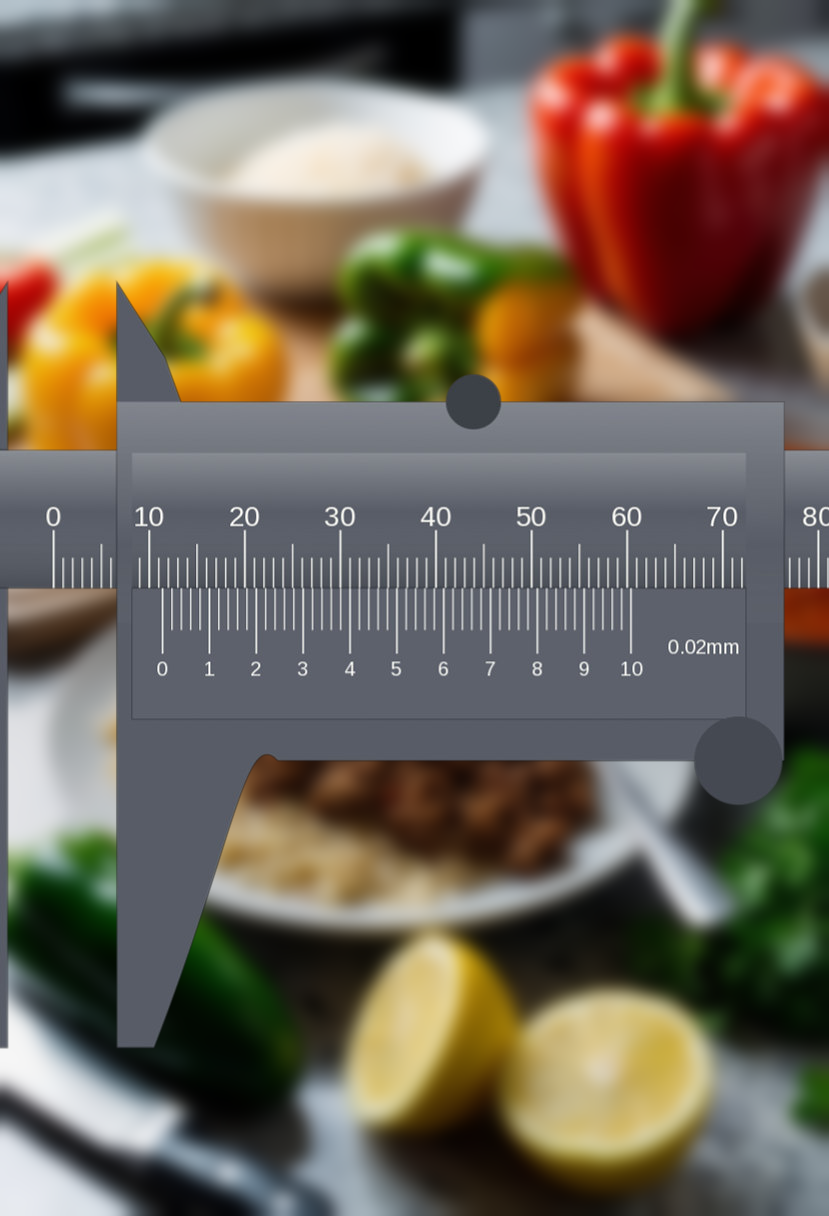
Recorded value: 11.4 (mm)
